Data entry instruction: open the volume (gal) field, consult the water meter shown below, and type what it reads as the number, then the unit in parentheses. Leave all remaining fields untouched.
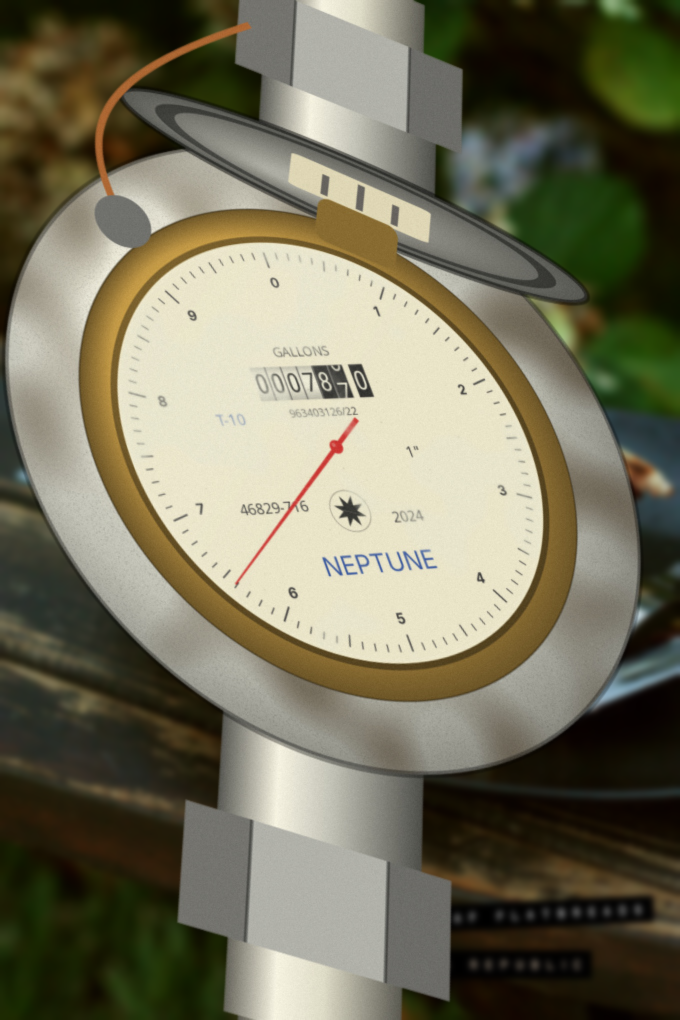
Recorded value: 7866.4 (gal)
